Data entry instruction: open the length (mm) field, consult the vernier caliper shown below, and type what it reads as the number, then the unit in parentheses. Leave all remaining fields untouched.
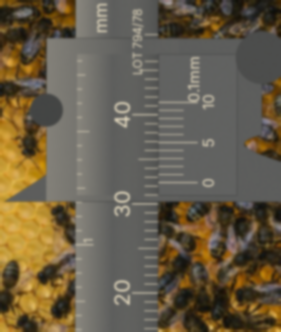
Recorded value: 32.4 (mm)
